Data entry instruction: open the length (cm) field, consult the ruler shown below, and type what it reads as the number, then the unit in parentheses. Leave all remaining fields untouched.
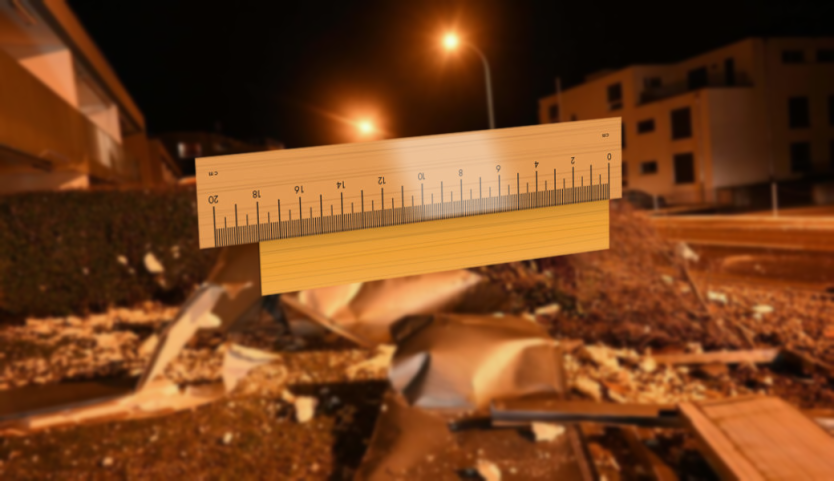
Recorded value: 18 (cm)
